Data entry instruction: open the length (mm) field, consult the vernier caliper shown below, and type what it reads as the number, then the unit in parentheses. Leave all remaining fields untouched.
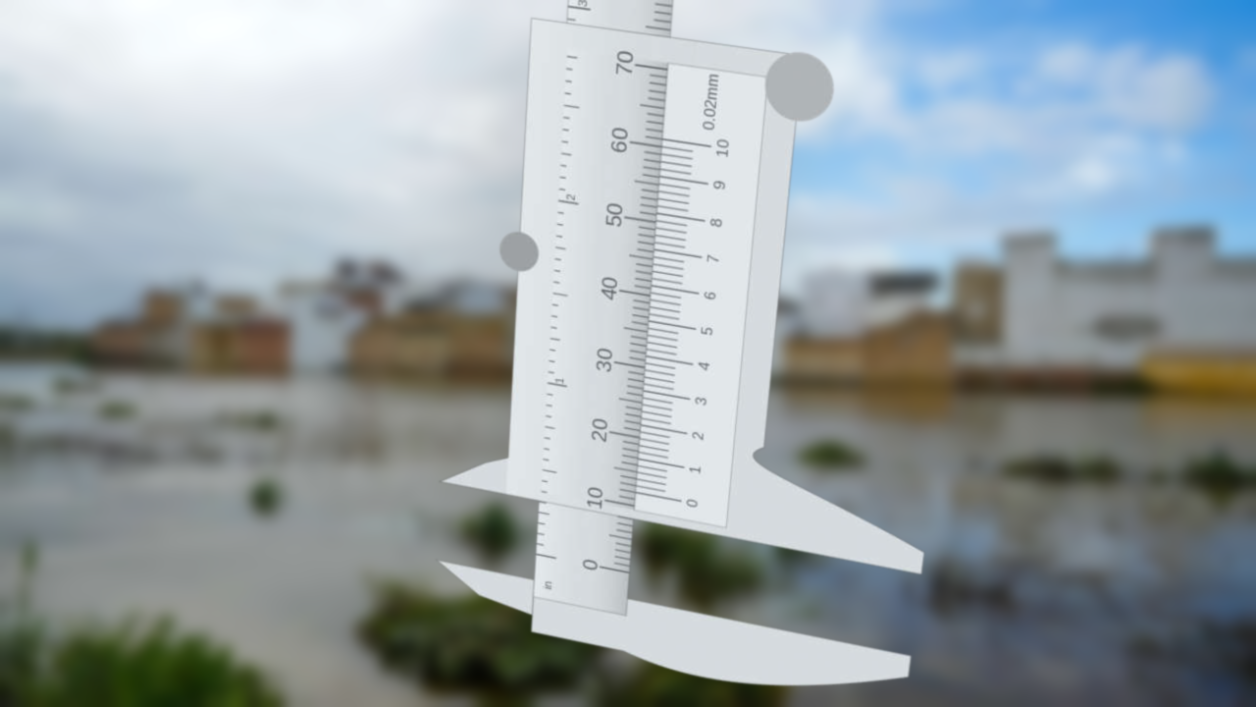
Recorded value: 12.0 (mm)
